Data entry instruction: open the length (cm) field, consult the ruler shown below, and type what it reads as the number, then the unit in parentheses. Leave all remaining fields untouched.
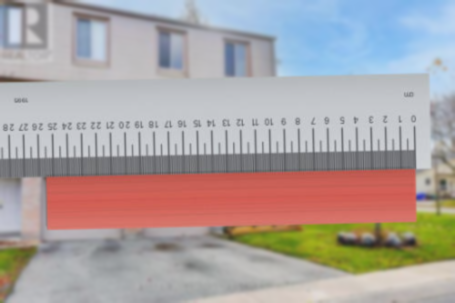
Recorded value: 25.5 (cm)
